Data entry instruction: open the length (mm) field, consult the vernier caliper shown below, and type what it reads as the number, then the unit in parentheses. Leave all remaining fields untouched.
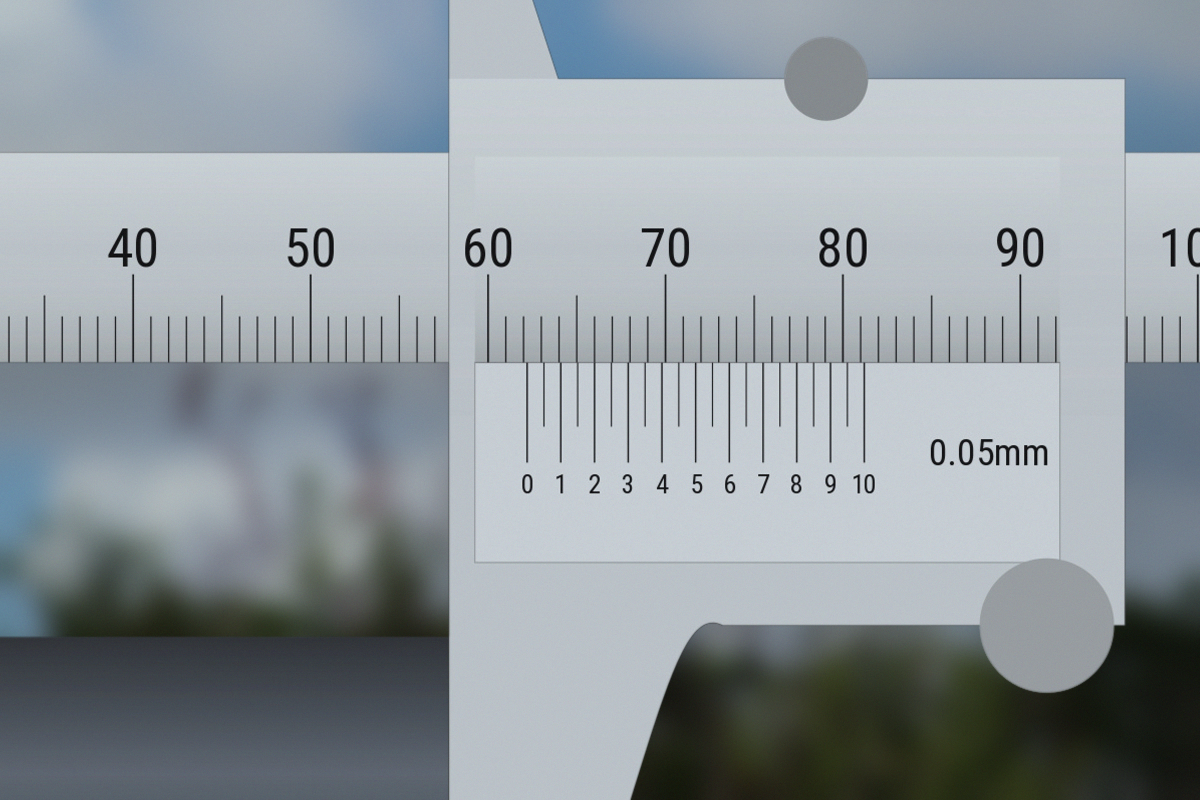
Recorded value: 62.2 (mm)
